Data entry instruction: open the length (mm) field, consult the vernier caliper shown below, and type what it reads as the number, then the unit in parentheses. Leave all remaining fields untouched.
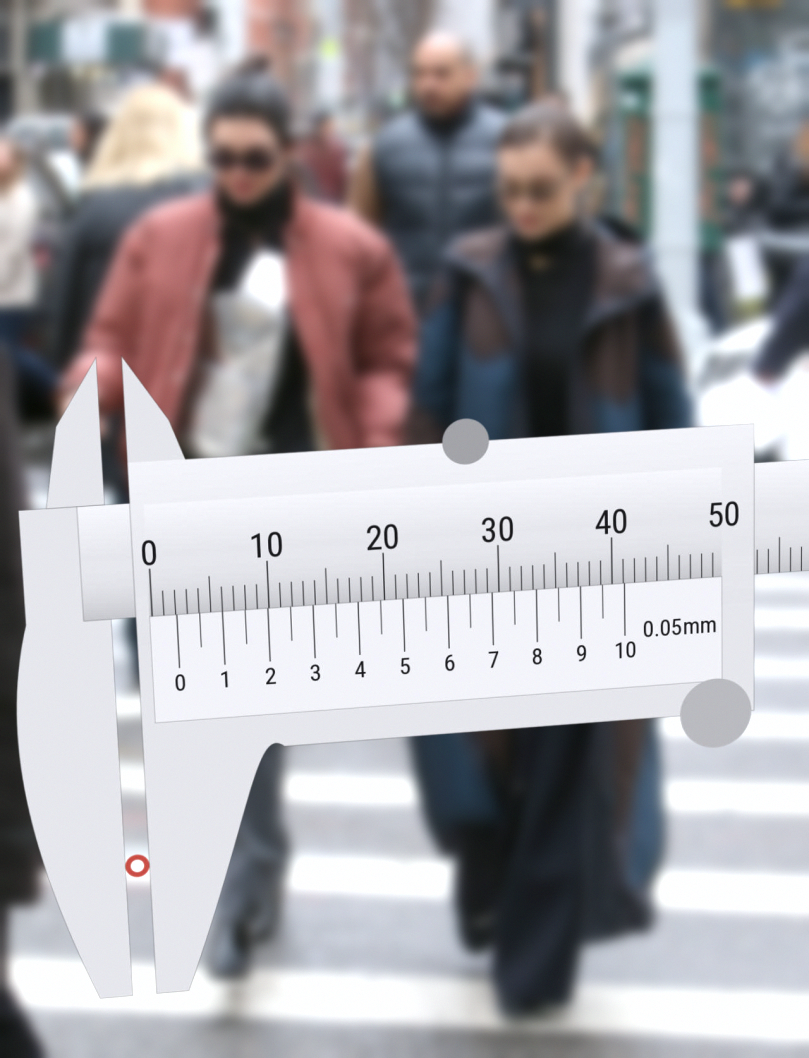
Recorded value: 2.1 (mm)
